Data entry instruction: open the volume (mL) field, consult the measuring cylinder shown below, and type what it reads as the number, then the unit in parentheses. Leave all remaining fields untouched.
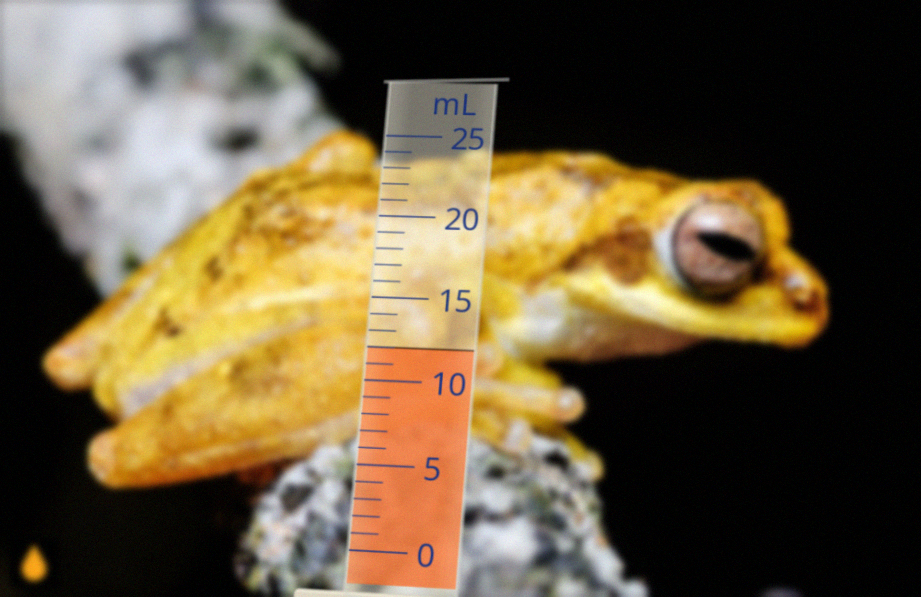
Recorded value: 12 (mL)
